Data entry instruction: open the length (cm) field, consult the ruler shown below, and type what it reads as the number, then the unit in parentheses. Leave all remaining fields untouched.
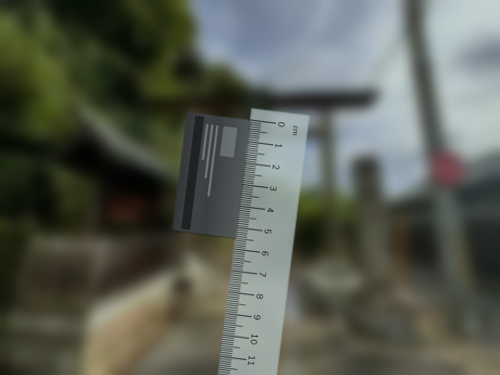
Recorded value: 5.5 (cm)
